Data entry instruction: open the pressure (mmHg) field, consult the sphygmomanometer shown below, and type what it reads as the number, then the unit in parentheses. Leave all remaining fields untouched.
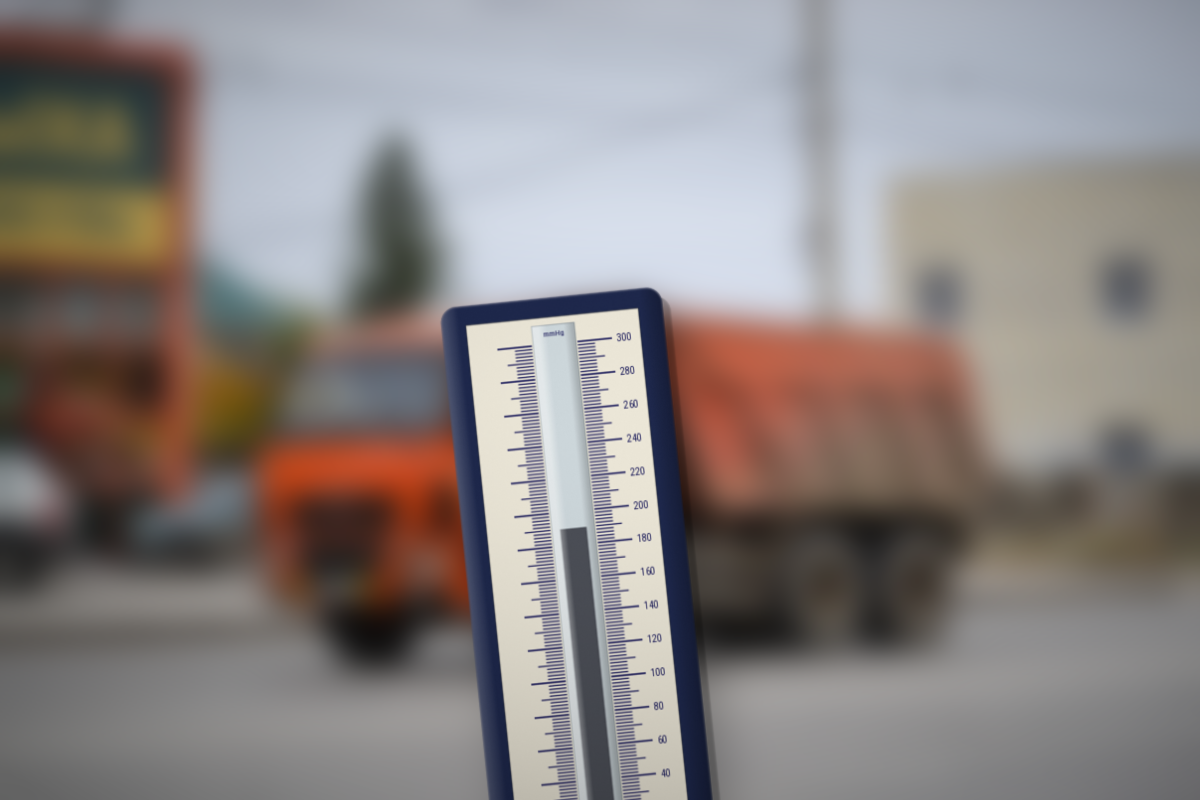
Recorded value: 190 (mmHg)
